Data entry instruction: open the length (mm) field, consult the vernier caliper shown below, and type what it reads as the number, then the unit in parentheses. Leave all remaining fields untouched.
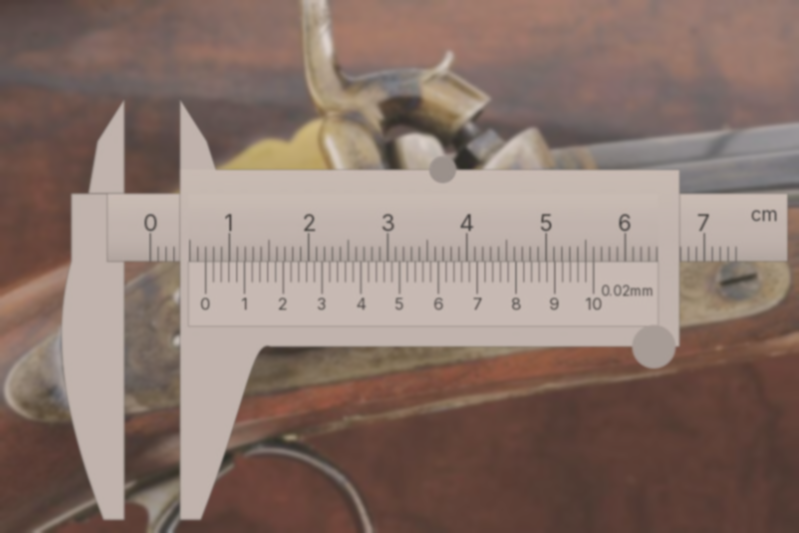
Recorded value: 7.0 (mm)
